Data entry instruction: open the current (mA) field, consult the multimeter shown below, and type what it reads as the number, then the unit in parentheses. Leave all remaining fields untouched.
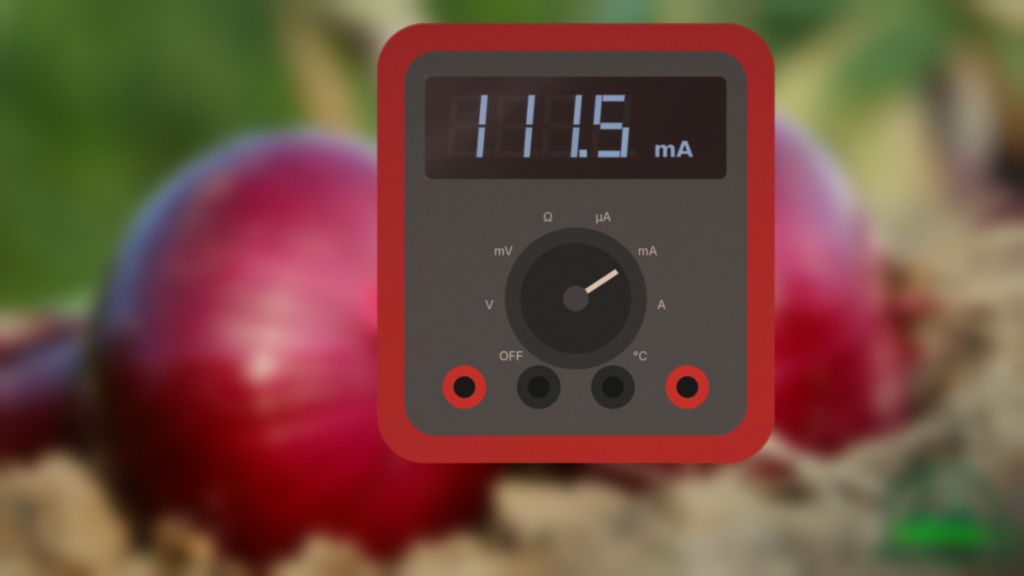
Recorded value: 111.5 (mA)
